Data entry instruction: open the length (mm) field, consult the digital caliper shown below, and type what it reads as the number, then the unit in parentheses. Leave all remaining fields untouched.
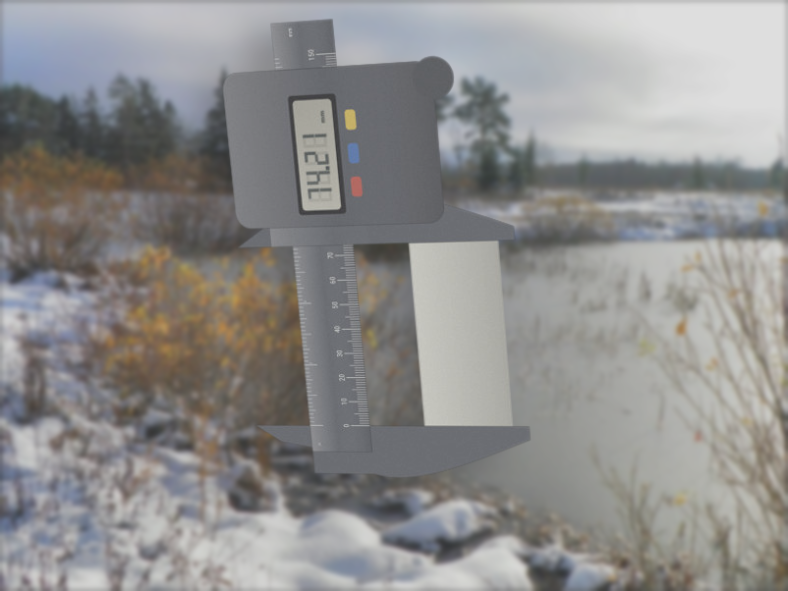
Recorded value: 74.21 (mm)
